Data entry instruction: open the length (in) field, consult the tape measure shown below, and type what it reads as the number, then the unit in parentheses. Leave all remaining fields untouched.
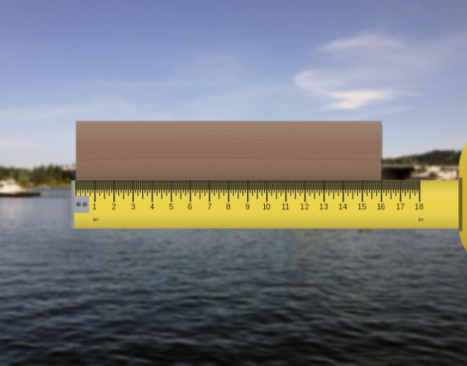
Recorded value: 16 (in)
